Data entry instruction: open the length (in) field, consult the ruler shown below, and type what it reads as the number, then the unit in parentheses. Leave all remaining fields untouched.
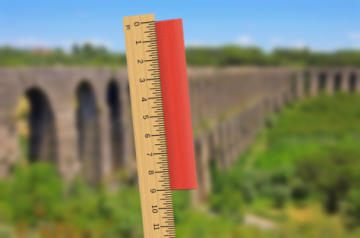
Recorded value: 9 (in)
